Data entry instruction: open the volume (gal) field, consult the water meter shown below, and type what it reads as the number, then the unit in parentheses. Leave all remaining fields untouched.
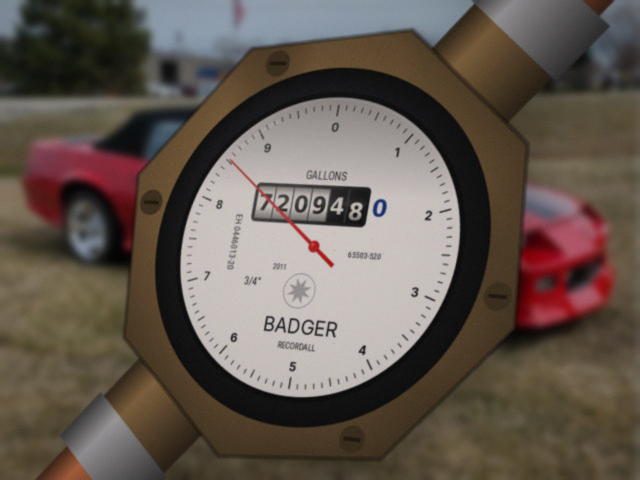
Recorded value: 7209478.5 (gal)
